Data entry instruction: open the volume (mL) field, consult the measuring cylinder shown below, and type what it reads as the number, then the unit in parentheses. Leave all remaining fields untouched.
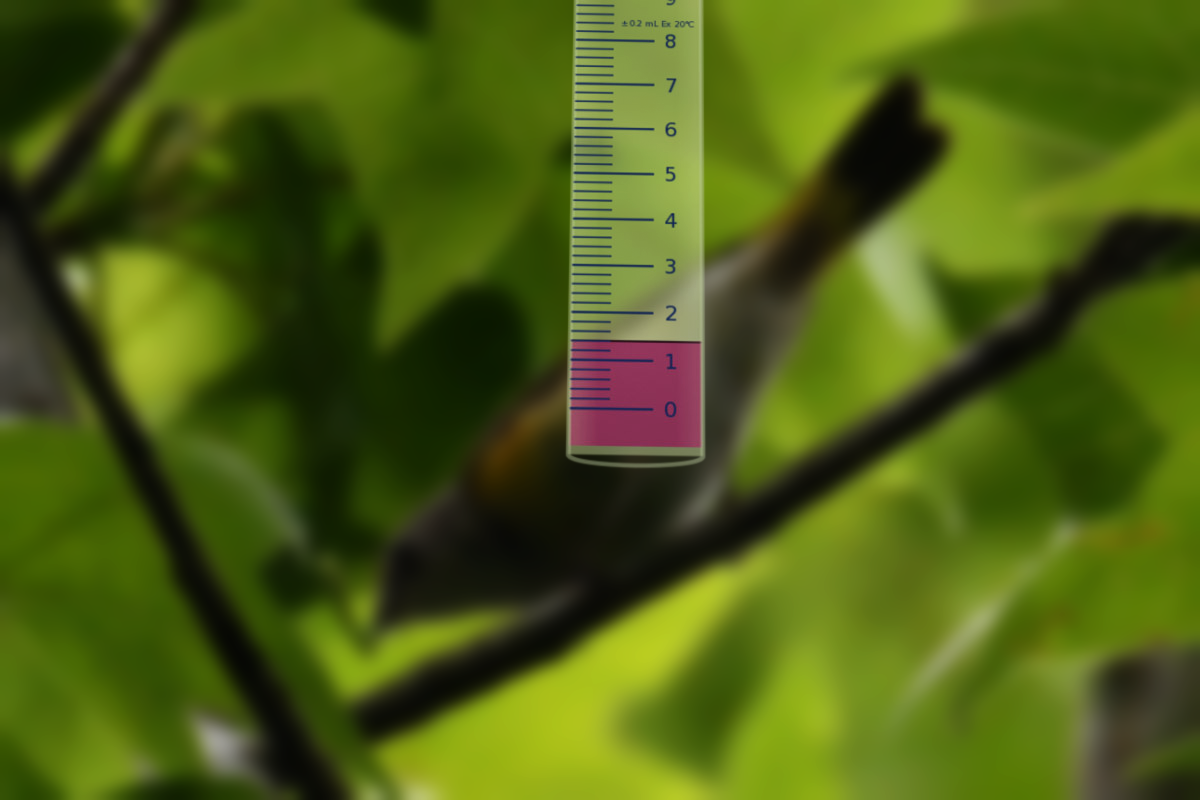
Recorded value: 1.4 (mL)
